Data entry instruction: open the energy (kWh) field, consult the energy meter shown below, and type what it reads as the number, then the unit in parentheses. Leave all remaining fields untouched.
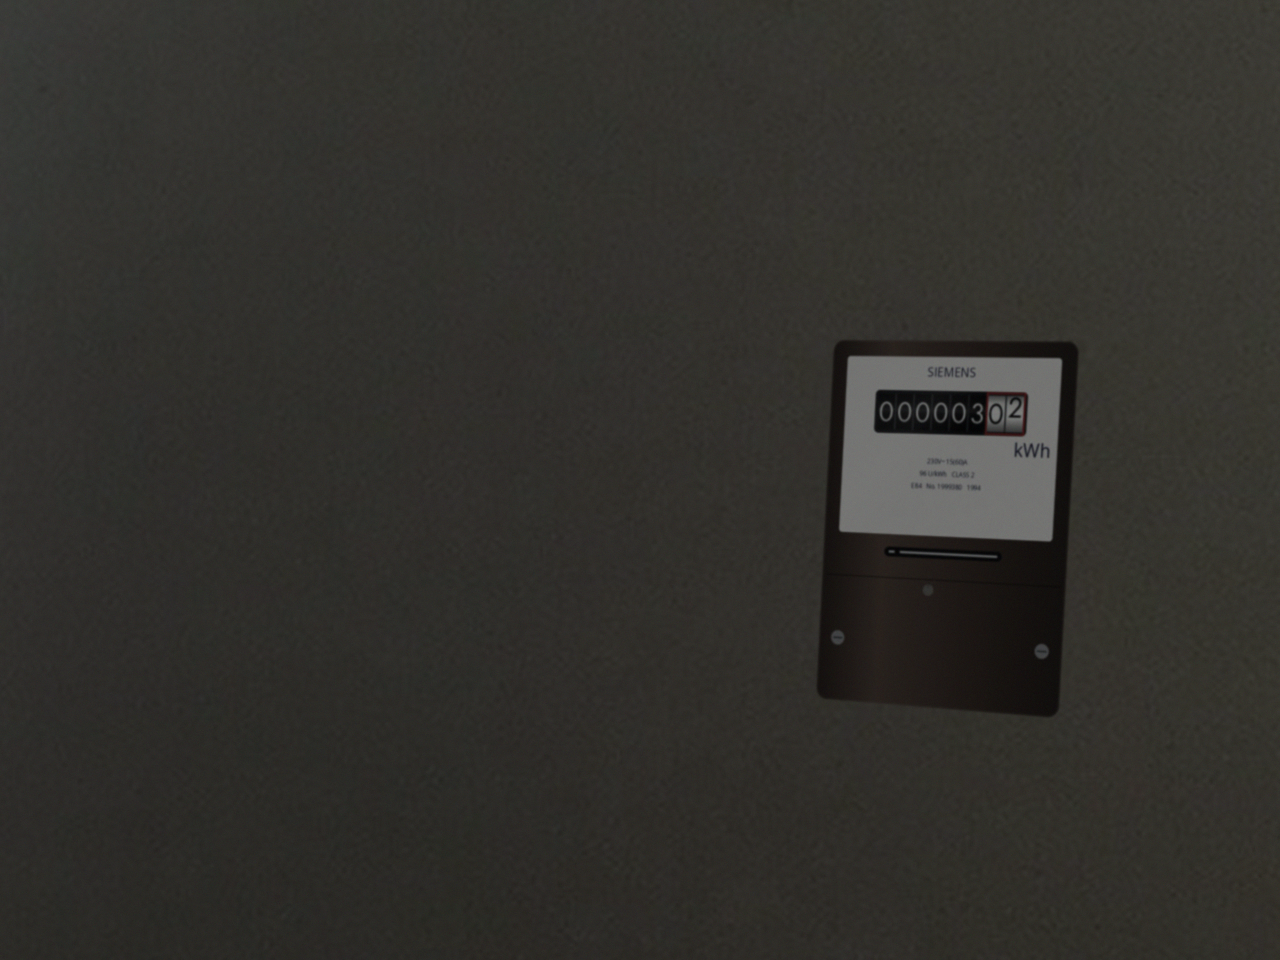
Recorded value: 3.02 (kWh)
